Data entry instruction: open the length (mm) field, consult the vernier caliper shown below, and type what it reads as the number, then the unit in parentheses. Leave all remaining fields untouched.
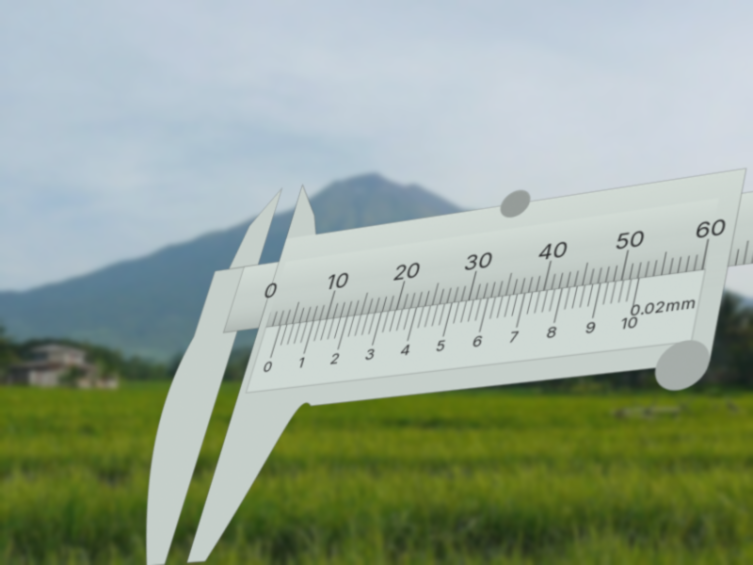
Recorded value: 3.2 (mm)
